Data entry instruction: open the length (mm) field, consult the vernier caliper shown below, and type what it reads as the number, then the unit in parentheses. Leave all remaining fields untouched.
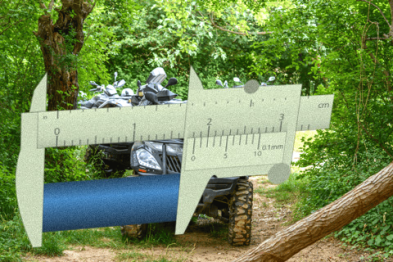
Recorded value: 18.2 (mm)
